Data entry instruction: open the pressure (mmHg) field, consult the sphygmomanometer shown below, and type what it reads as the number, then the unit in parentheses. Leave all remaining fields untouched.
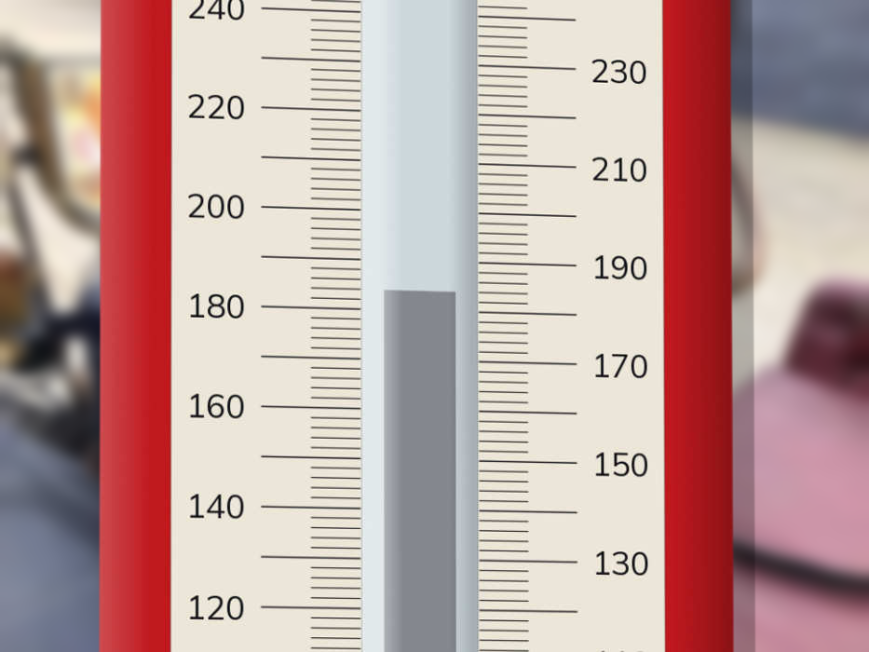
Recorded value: 184 (mmHg)
